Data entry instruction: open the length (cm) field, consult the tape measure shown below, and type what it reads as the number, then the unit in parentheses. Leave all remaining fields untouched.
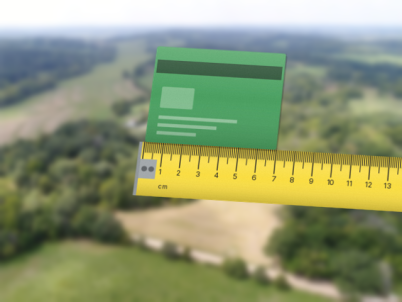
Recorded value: 7 (cm)
